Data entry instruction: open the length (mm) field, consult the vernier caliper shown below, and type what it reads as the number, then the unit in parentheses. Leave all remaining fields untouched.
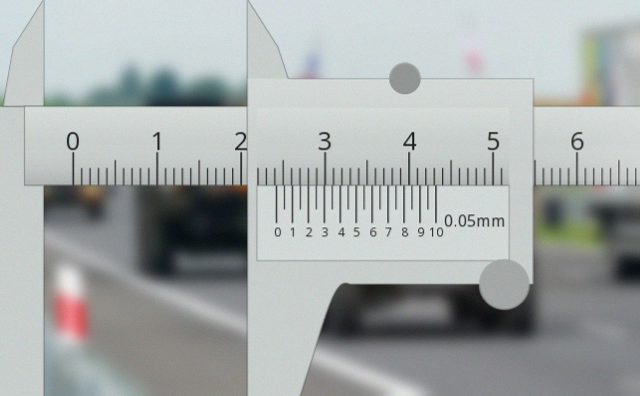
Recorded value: 24.2 (mm)
